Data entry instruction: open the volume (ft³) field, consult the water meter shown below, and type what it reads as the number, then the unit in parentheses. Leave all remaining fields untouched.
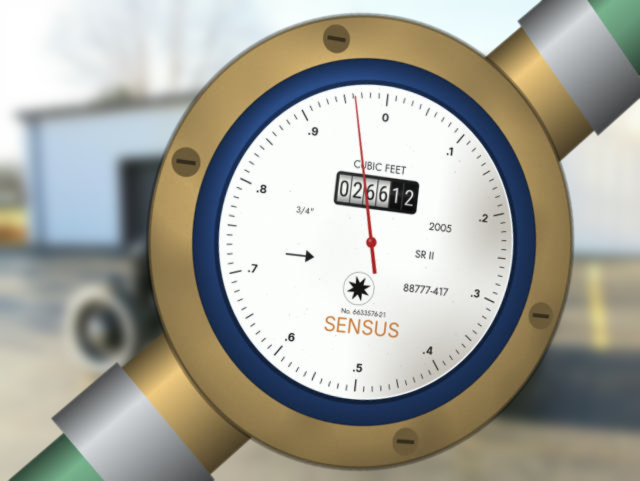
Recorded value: 26611.96 (ft³)
